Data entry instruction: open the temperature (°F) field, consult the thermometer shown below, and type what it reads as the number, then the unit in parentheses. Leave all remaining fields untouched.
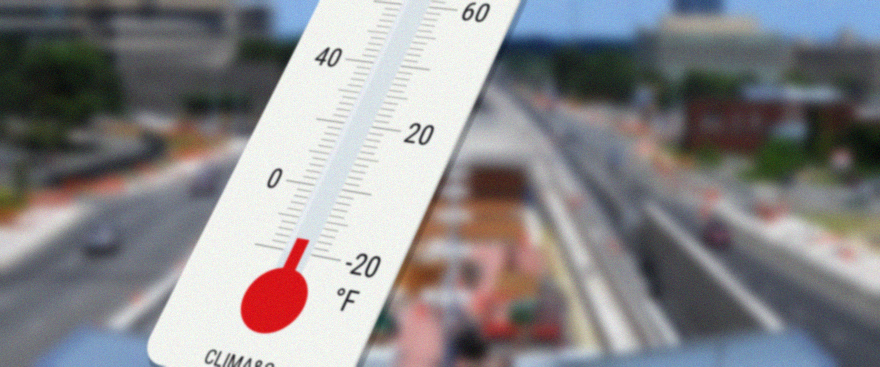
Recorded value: -16 (°F)
